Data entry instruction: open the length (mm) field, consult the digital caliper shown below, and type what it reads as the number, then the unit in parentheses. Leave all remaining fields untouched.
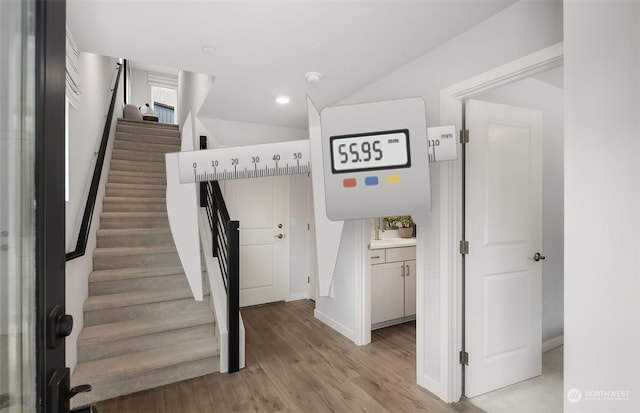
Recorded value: 55.95 (mm)
